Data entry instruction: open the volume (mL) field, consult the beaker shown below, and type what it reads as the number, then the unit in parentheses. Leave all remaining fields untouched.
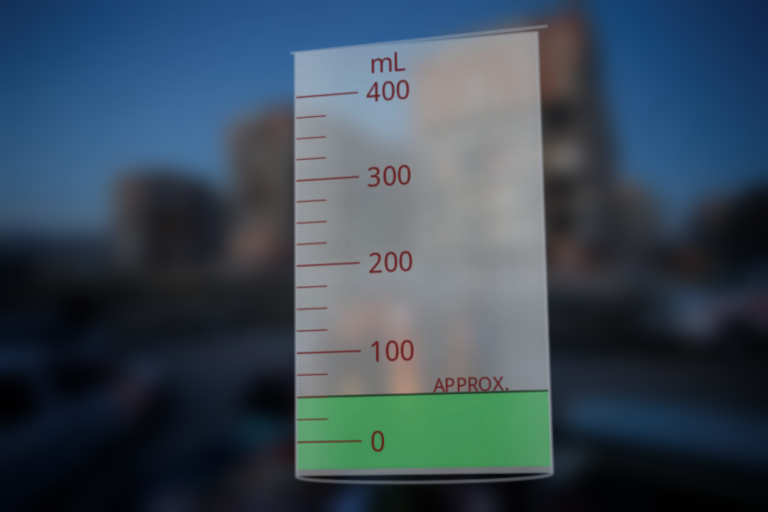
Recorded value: 50 (mL)
